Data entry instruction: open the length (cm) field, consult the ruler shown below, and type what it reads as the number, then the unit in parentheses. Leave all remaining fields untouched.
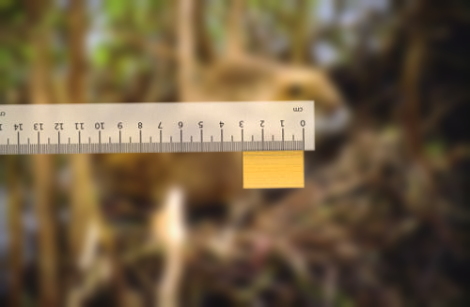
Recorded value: 3 (cm)
